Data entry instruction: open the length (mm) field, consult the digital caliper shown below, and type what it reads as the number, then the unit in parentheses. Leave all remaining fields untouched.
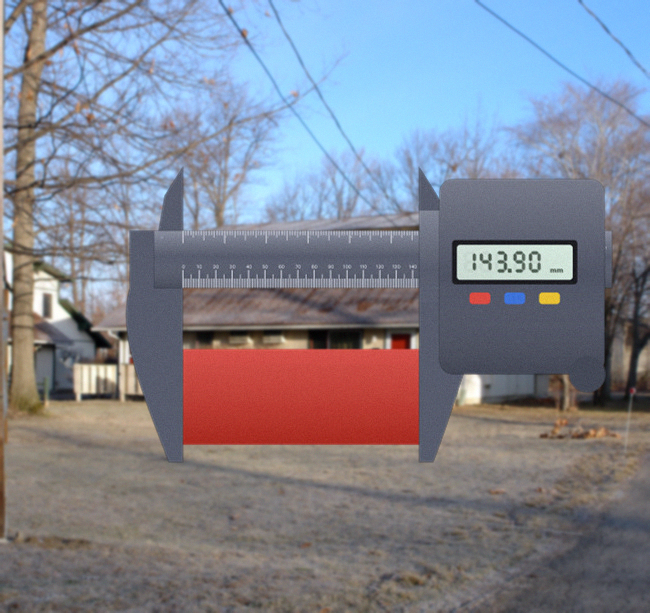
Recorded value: 143.90 (mm)
